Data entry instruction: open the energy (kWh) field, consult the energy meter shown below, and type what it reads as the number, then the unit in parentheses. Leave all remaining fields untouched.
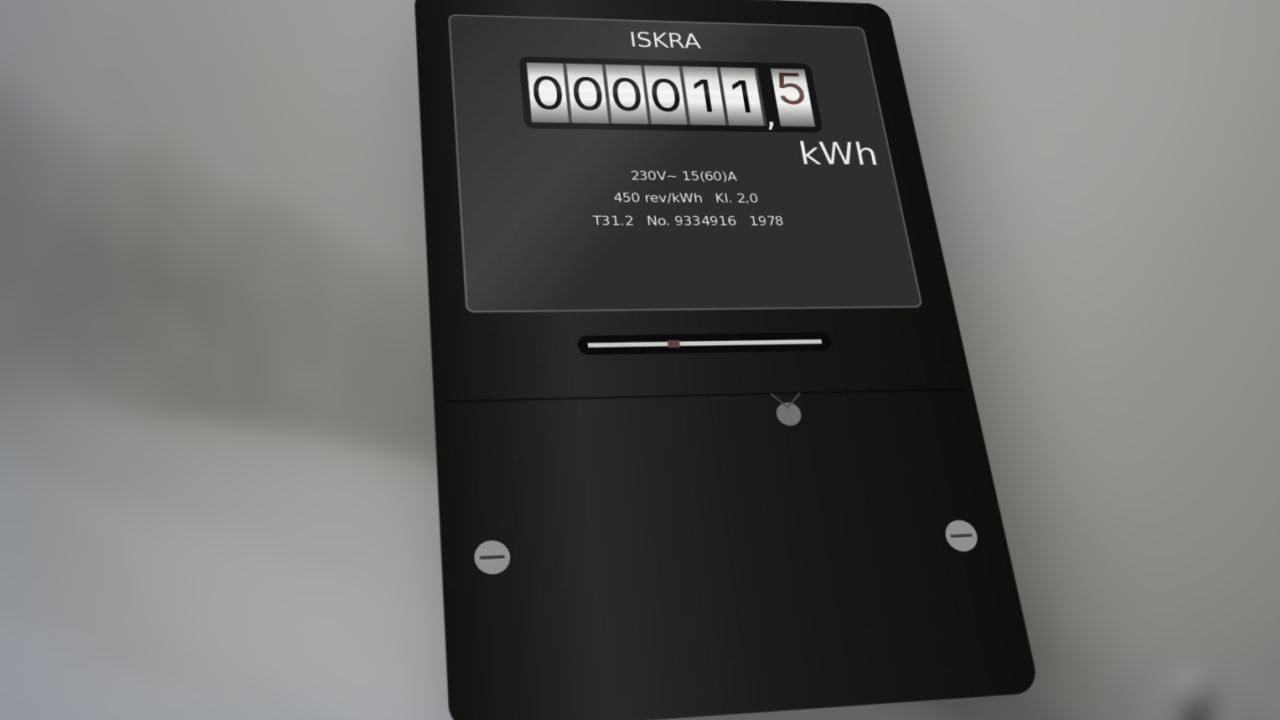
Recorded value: 11.5 (kWh)
